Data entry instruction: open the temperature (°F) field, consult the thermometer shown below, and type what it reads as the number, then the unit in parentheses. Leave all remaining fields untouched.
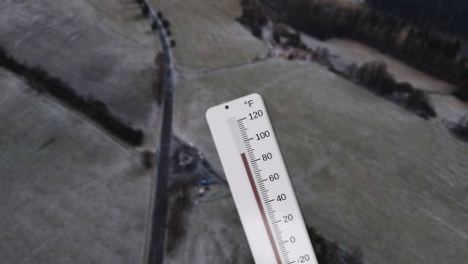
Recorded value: 90 (°F)
